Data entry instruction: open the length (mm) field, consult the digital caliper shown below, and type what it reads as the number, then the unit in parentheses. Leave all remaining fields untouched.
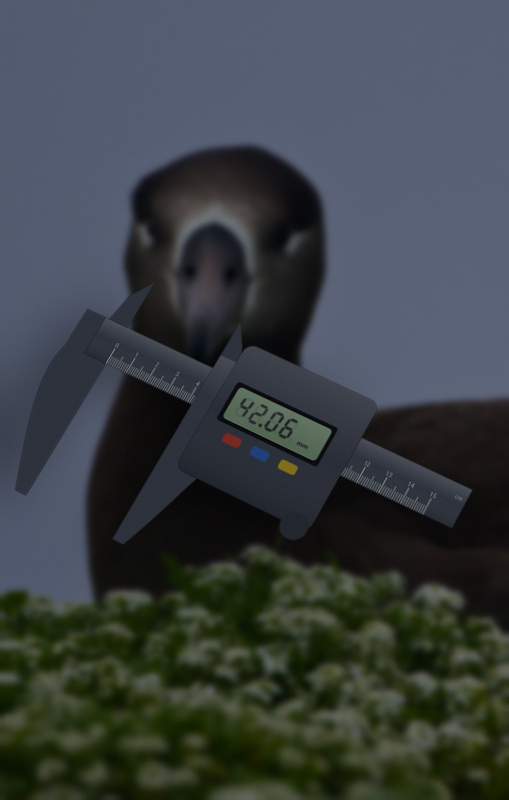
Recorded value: 42.06 (mm)
